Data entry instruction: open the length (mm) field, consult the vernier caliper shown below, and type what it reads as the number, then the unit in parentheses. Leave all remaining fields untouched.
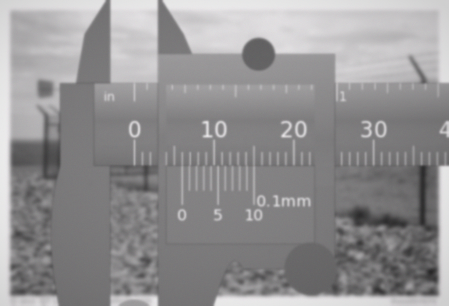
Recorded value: 6.0 (mm)
